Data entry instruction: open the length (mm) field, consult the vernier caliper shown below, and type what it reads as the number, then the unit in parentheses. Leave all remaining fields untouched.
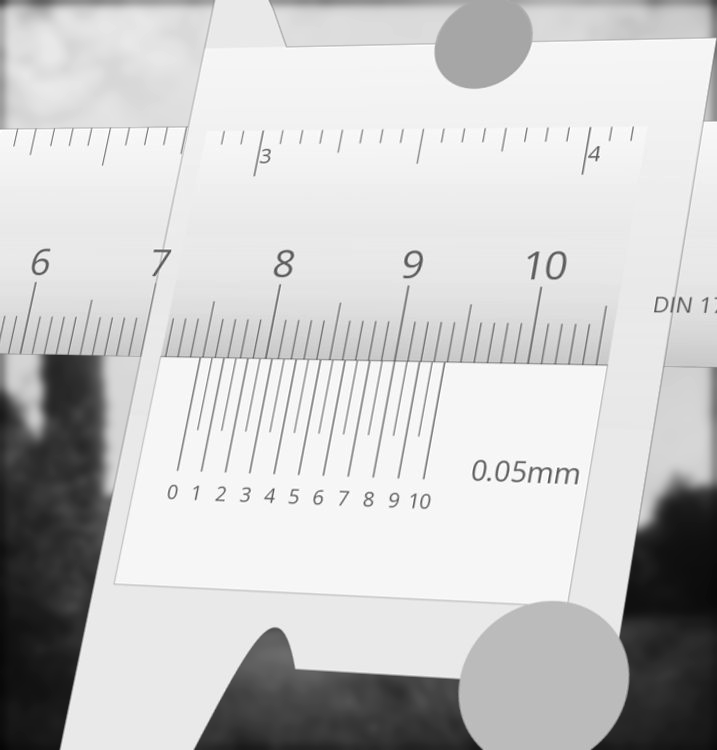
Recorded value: 74.8 (mm)
